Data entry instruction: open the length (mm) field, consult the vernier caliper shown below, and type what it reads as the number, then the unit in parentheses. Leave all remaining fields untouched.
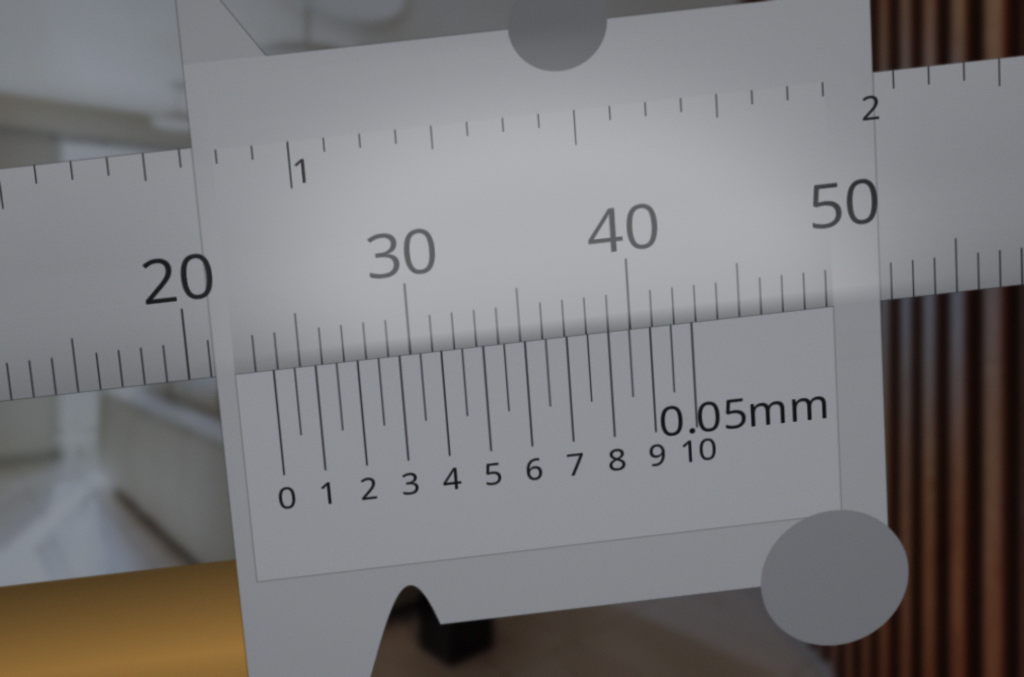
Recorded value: 23.8 (mm)
